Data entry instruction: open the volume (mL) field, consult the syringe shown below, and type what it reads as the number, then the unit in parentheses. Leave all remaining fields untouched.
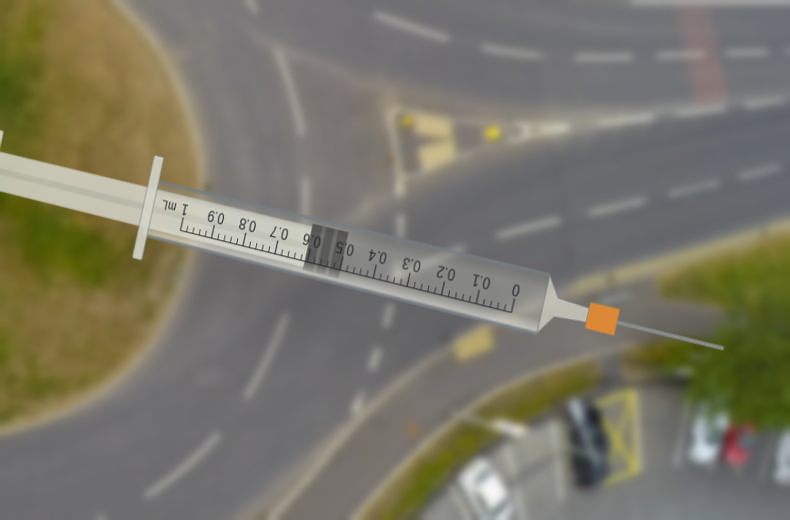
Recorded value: 0.5 (mL)
